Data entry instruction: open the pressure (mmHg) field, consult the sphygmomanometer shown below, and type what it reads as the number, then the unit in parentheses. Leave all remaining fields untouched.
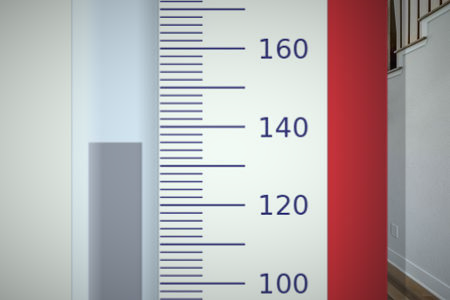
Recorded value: 136 (mmHg)
